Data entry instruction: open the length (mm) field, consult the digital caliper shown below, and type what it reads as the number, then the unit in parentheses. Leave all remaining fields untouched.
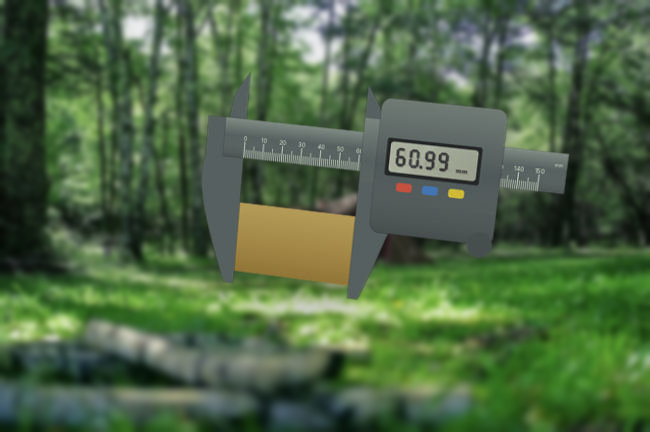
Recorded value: 60.99 (mm)
